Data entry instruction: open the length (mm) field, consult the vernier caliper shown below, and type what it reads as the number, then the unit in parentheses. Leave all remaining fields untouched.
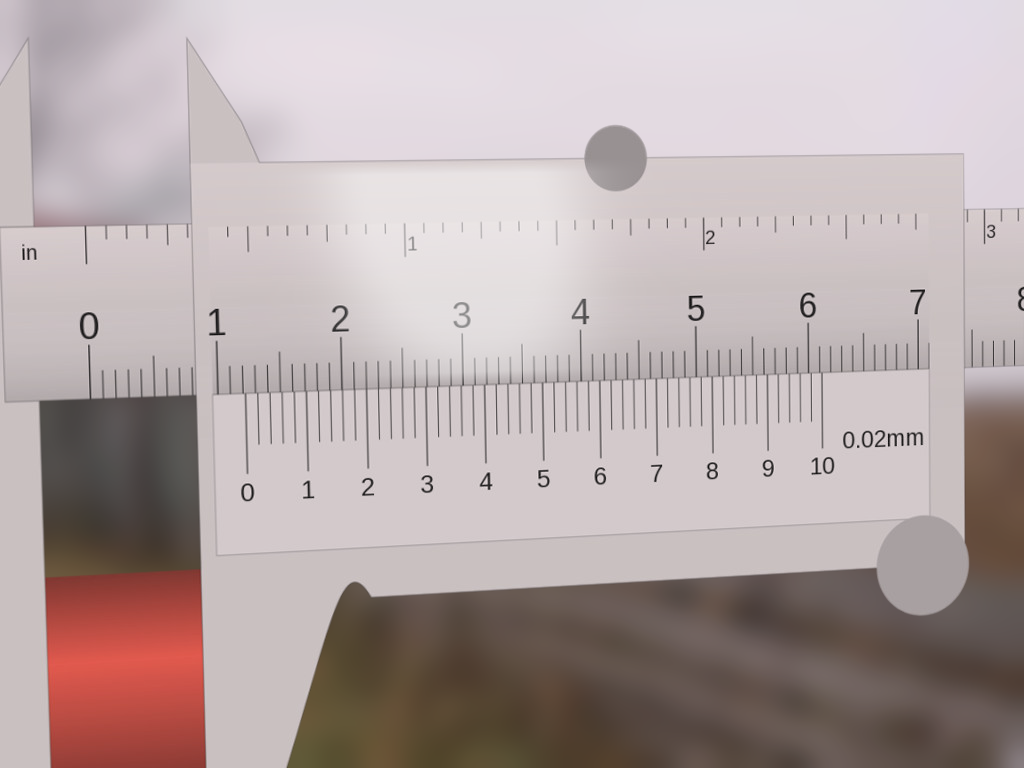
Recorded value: 12.2 (mm)
